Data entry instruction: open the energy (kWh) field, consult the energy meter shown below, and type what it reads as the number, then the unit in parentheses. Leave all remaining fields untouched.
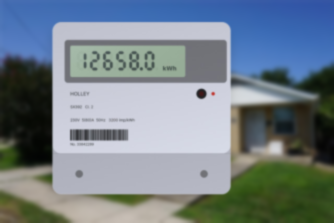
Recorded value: 12658.0 (kWh)
